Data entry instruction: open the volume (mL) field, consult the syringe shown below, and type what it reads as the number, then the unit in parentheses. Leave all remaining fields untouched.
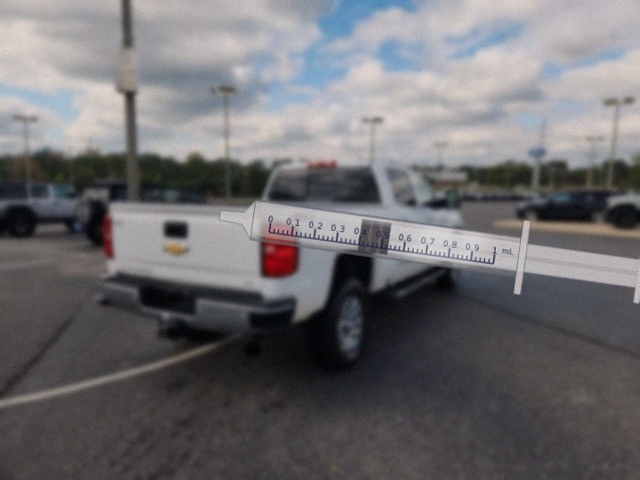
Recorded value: 0.4 (mL)
